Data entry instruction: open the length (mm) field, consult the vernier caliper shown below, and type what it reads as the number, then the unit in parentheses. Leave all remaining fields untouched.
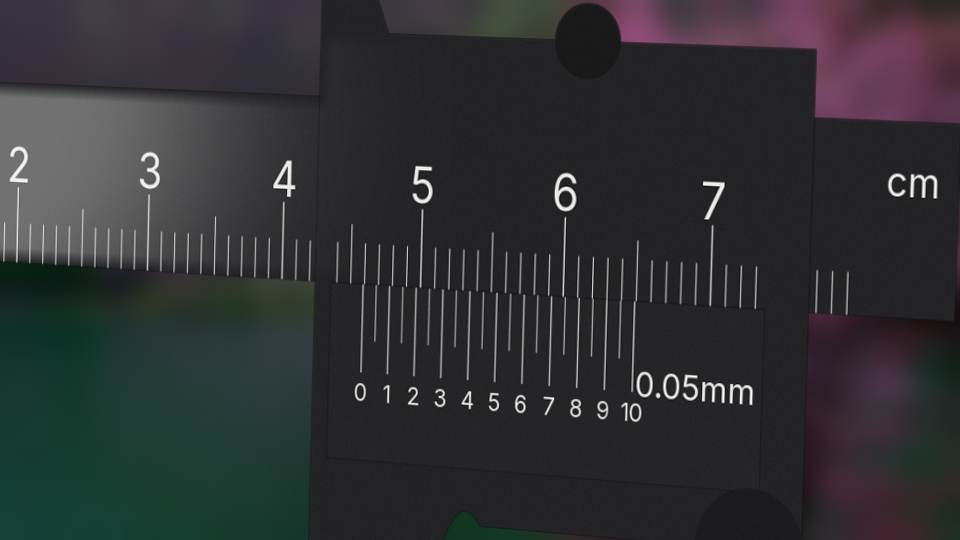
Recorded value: 45.9 (mm)
